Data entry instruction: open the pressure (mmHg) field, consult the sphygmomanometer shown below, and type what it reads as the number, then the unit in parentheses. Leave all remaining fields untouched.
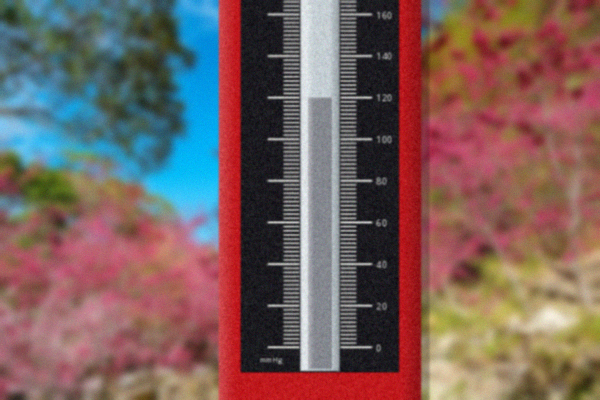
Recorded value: 120 (mmHg)
